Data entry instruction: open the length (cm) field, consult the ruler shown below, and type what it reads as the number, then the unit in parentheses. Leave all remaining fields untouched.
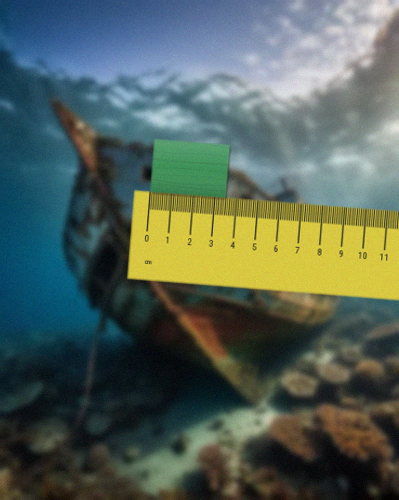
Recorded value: 3.5 (cm)
